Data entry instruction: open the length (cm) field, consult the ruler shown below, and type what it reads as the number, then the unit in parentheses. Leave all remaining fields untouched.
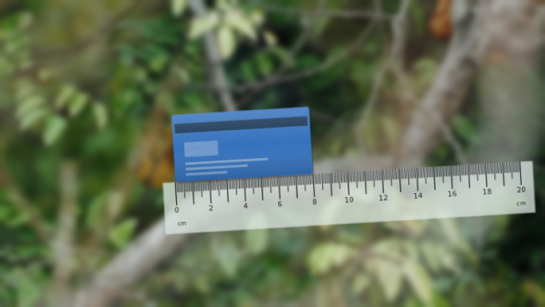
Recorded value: 8 (cm)
